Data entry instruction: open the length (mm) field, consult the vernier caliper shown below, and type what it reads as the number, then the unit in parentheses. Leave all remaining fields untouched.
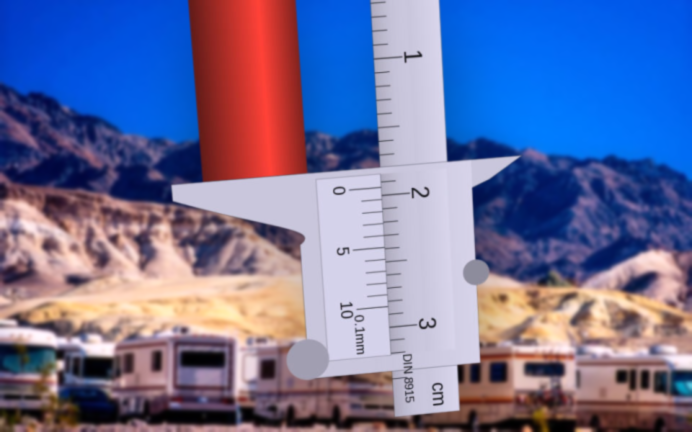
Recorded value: 19.4 (mm)
